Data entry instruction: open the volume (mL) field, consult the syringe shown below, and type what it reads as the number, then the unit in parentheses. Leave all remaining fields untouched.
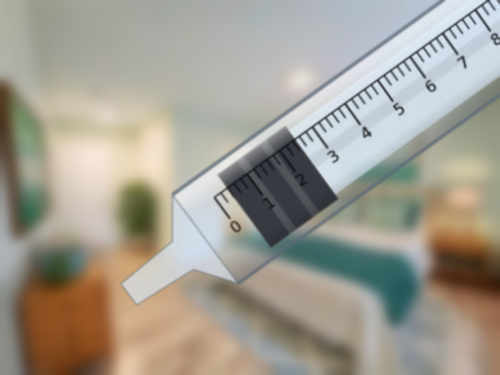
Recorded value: 0.4 (mL)
